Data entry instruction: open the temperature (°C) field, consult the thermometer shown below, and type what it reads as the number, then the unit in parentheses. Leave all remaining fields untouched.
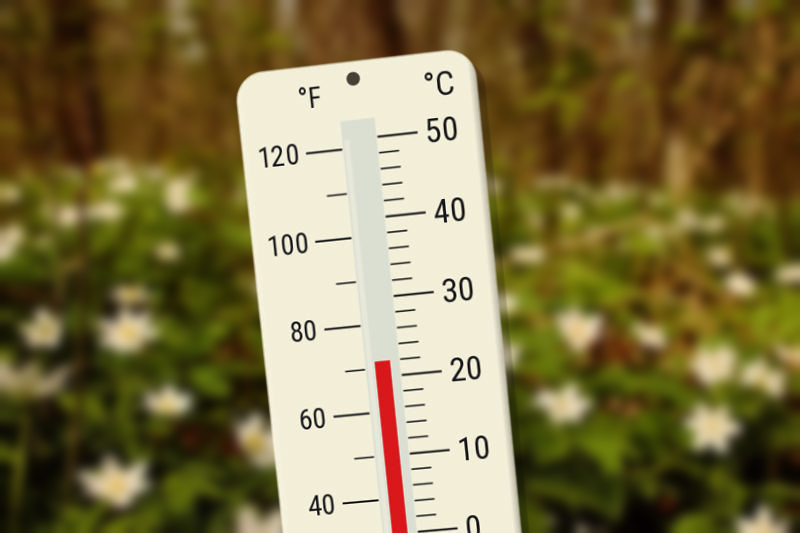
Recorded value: 22 (°C)
